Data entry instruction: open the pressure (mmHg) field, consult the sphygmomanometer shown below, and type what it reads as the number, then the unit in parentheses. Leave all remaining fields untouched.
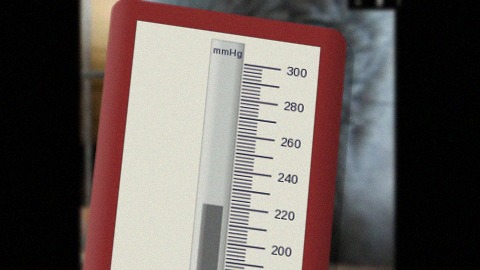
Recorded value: 220 (mmHg)
